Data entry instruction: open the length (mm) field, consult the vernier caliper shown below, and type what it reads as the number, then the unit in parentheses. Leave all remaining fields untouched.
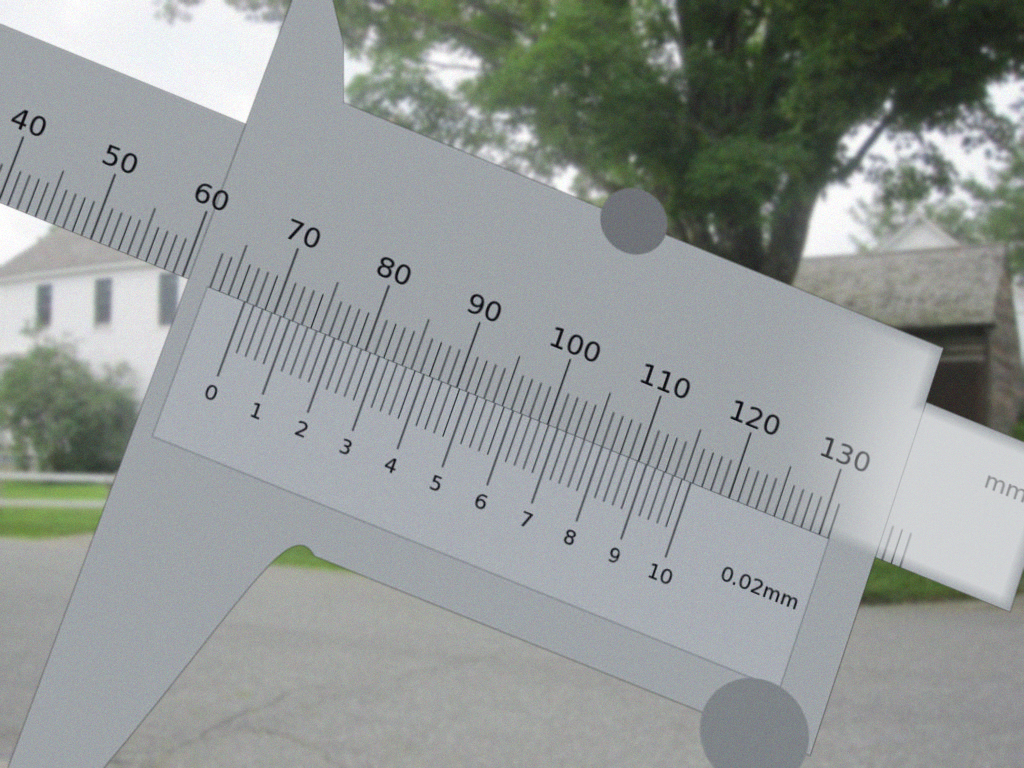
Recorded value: 66.8 (mm)
